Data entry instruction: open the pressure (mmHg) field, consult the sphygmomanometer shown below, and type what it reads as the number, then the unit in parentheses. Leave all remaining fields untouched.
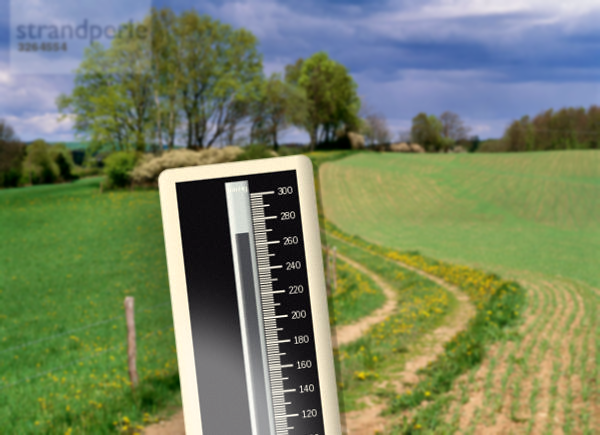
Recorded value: 270 (mmHg)
